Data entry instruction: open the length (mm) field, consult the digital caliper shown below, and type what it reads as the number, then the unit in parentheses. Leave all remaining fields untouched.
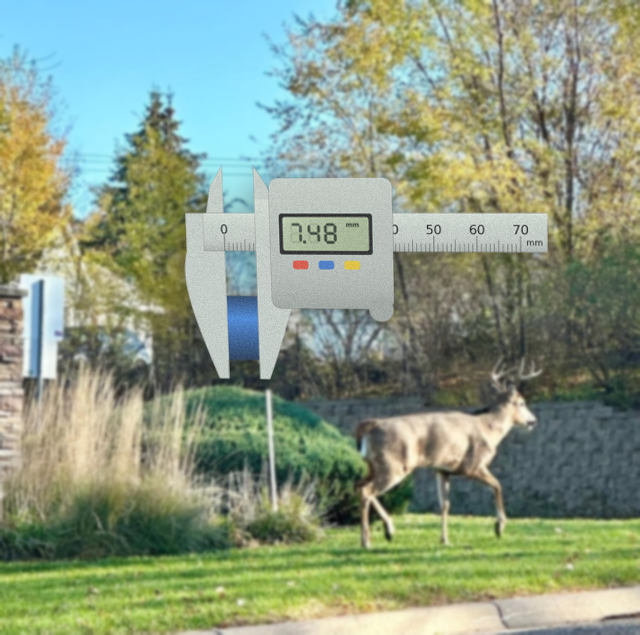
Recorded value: 7.48 (mm)
